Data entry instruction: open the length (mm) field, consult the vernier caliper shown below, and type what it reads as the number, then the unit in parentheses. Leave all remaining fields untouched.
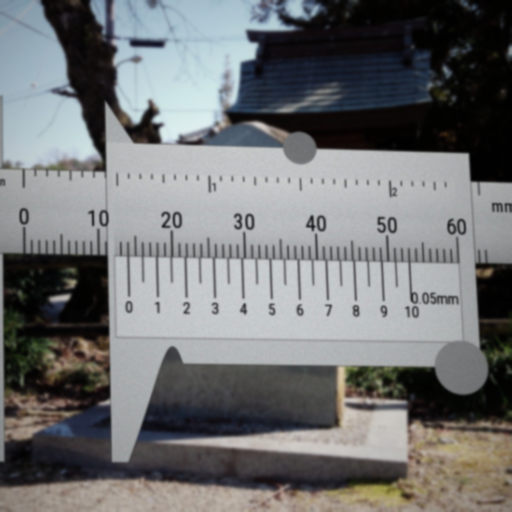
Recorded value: 14.0 (mm)
